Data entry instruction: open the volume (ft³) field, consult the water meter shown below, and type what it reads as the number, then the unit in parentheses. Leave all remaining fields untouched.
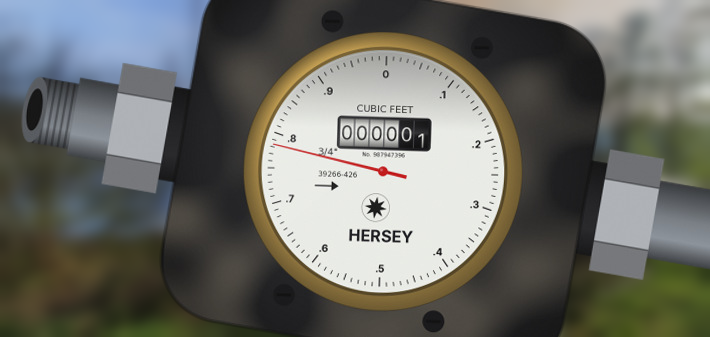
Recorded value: 0.78 (ft³)
